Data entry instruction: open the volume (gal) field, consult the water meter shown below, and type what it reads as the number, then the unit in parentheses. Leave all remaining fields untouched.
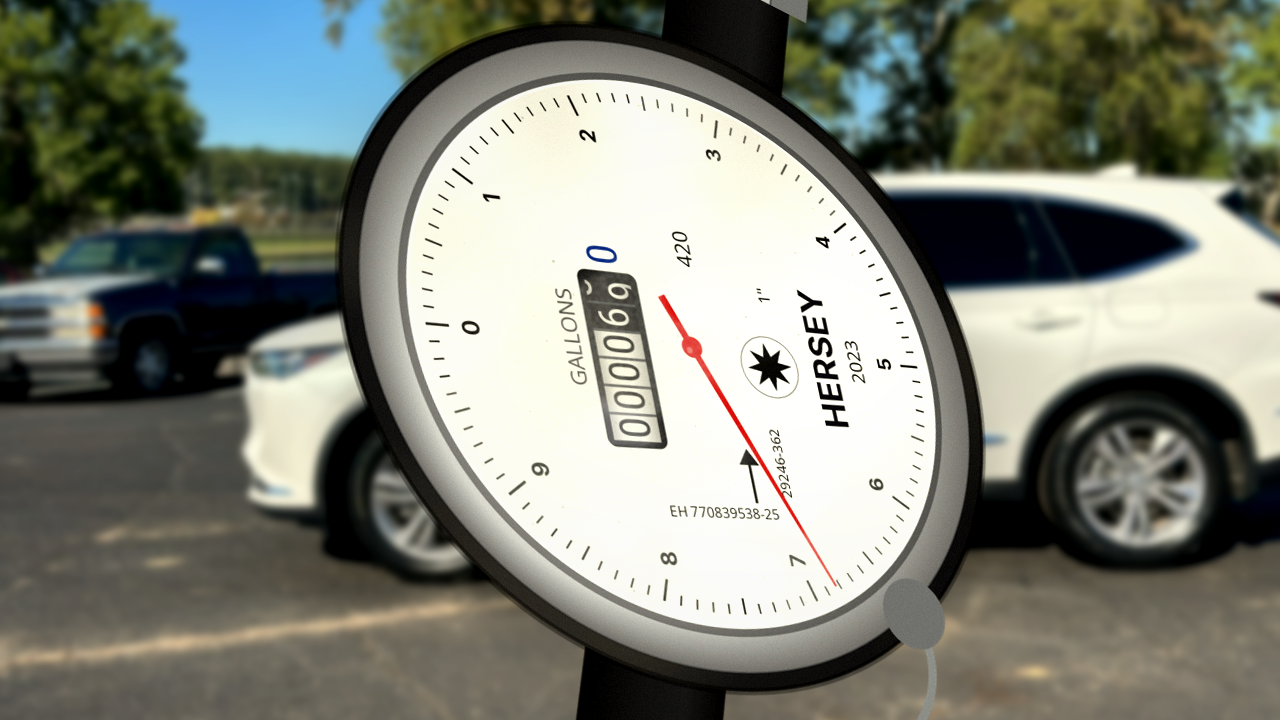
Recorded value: 686.8 (gal)
